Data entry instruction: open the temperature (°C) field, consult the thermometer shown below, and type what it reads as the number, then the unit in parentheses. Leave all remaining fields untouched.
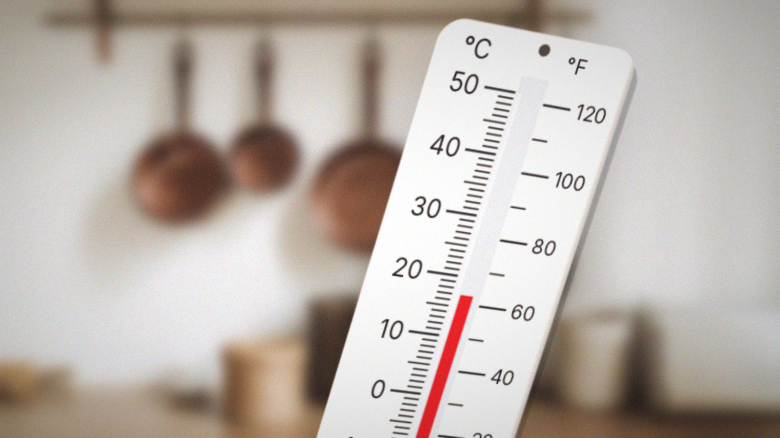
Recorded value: 17 (°C)
